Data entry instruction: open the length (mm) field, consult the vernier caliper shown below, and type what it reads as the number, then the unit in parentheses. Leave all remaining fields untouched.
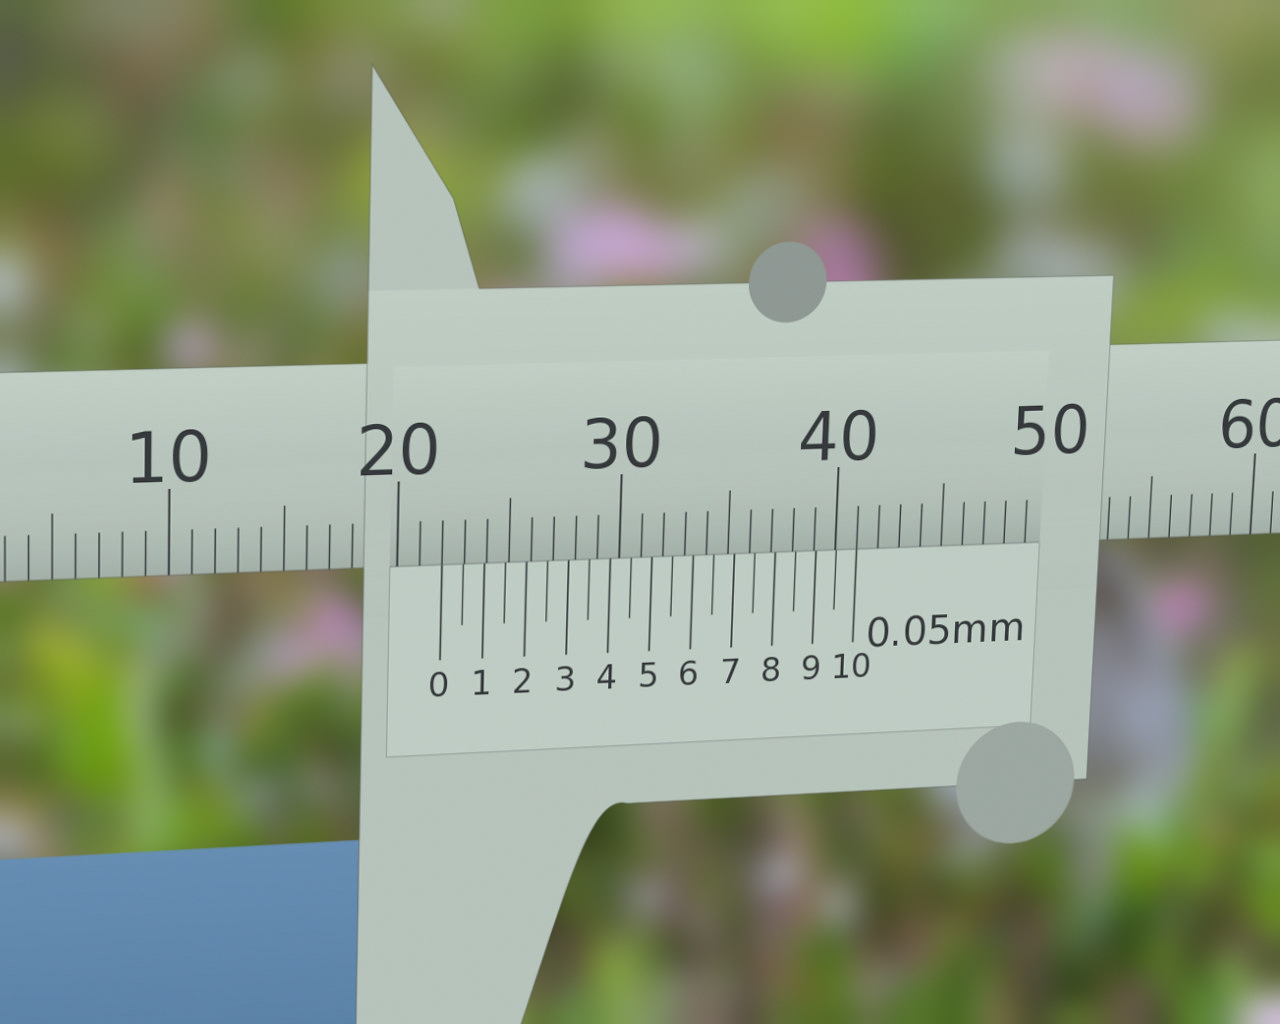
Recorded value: 22.0 (mm)
